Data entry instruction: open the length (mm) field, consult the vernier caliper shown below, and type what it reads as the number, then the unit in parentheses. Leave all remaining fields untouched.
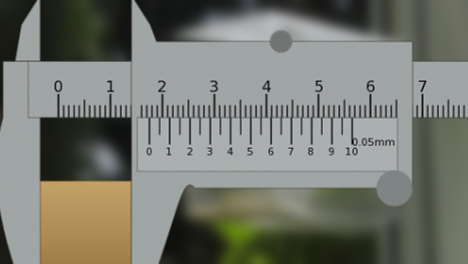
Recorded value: 17.5 (mm)
